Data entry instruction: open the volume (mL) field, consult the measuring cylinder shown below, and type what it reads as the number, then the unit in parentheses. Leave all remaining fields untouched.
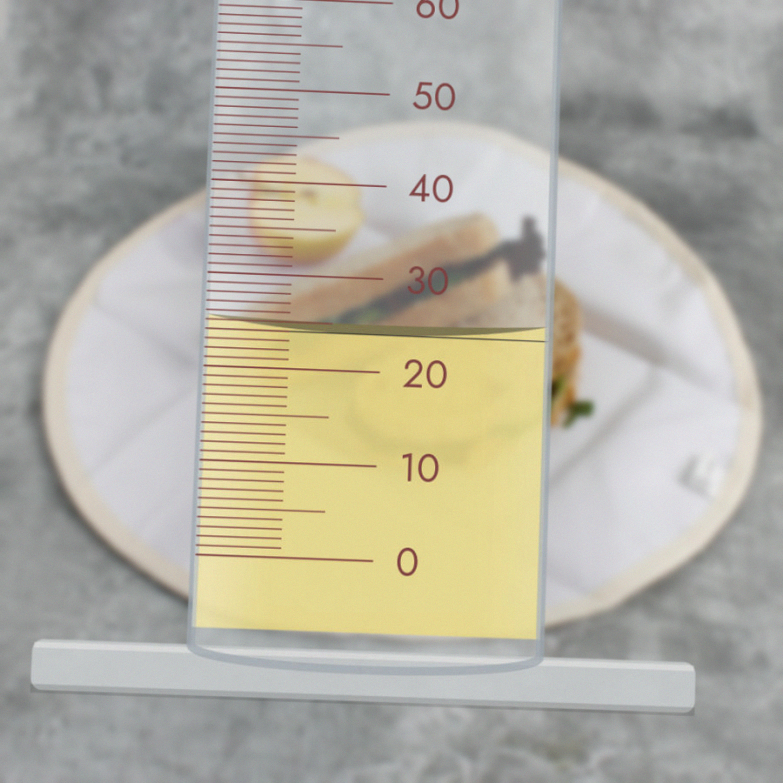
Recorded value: 24 (mL)
